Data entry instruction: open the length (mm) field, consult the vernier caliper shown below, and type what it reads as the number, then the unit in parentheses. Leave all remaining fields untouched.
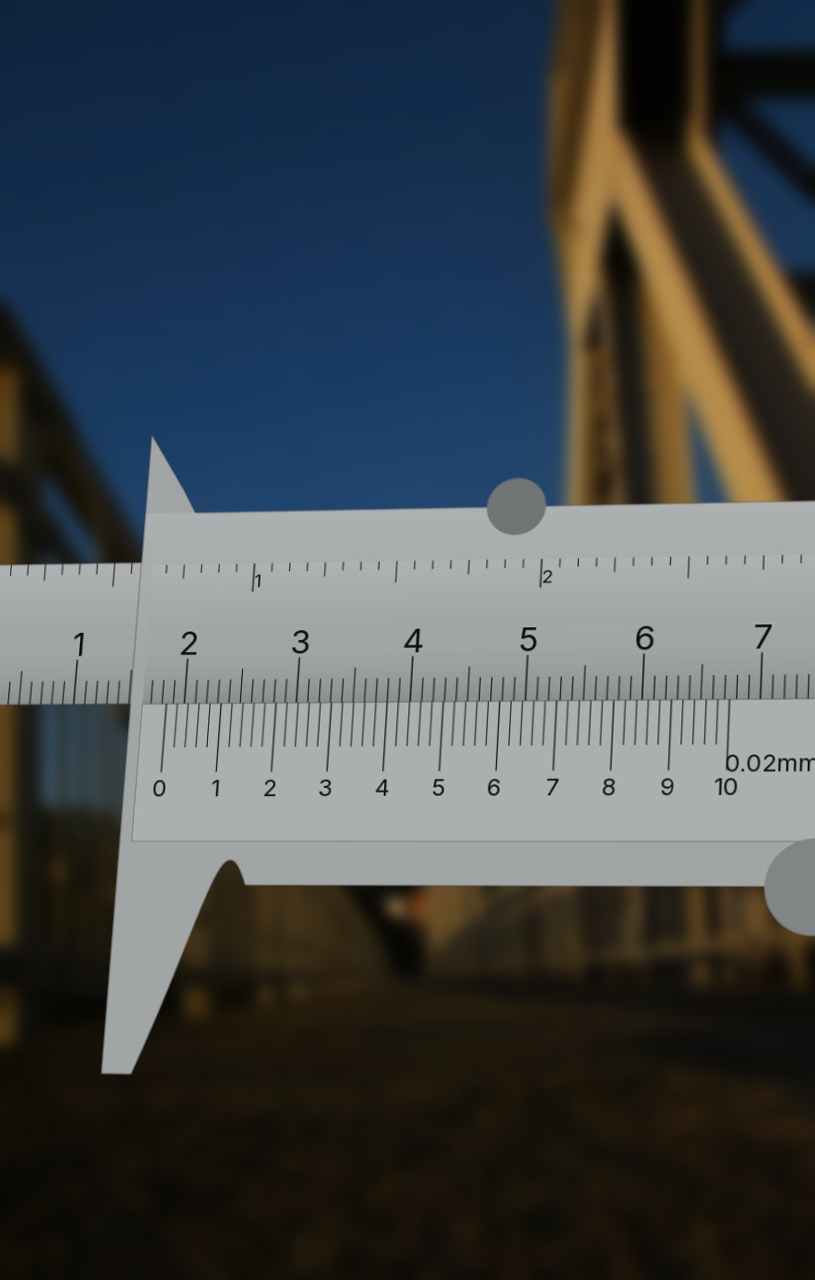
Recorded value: 18.4 (mm)
